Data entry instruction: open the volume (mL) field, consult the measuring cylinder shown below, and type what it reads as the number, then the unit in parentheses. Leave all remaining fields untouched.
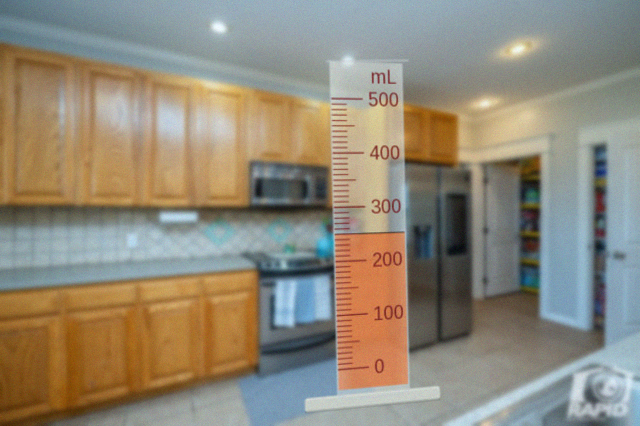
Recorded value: 250 (mL)
